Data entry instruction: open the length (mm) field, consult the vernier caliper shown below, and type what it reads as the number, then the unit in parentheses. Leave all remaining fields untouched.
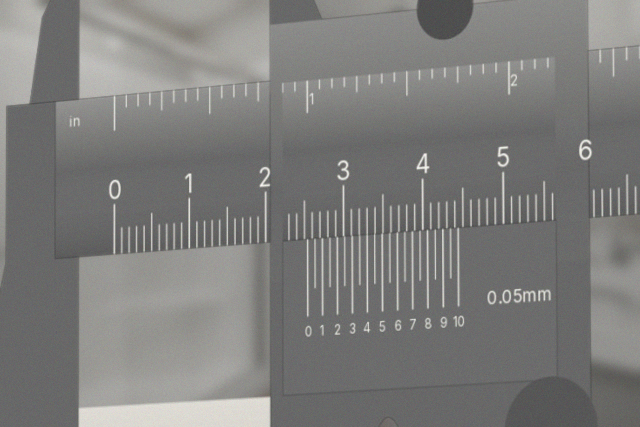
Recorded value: 25.4 (mm)
